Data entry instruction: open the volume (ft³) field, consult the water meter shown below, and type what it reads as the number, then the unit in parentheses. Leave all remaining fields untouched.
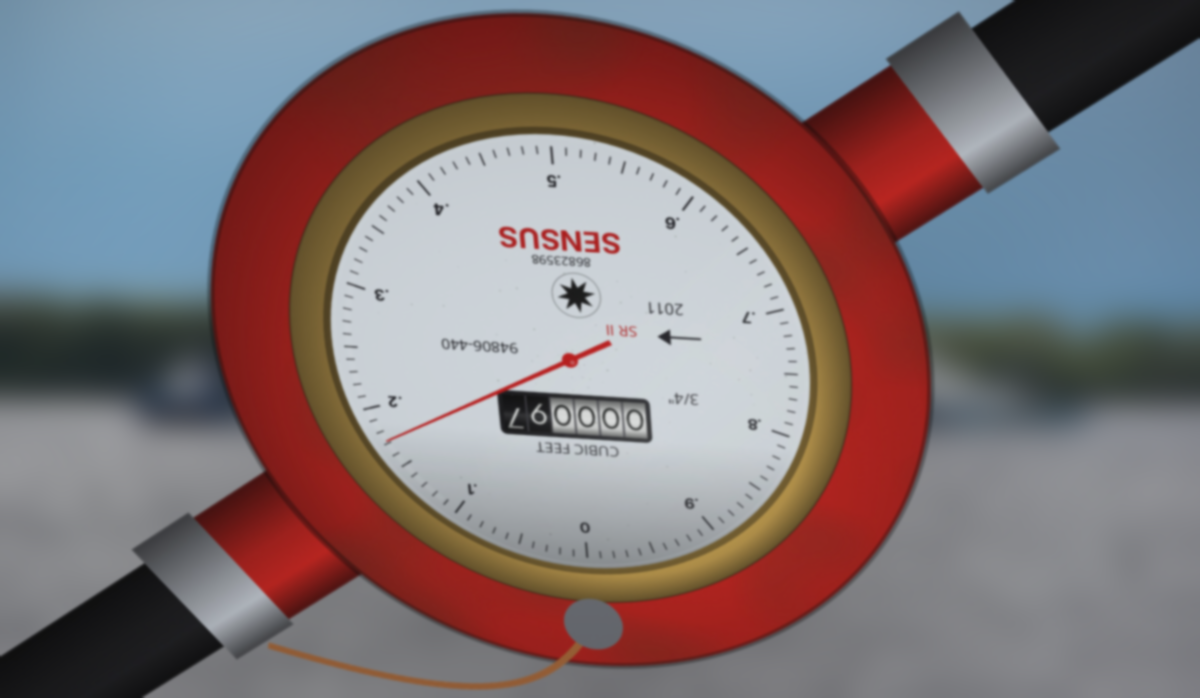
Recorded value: 97.17 (ft³)
